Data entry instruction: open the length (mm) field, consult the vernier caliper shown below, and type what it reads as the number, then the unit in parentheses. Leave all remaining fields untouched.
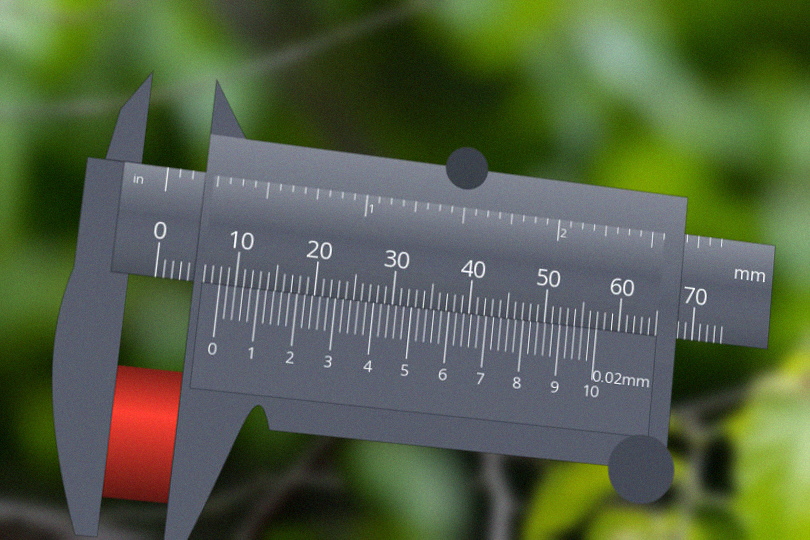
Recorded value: 8.0 (mm)
